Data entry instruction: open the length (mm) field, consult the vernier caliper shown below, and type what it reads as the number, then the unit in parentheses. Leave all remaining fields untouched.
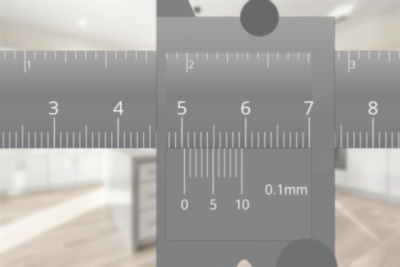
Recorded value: 50.4 (mm)
